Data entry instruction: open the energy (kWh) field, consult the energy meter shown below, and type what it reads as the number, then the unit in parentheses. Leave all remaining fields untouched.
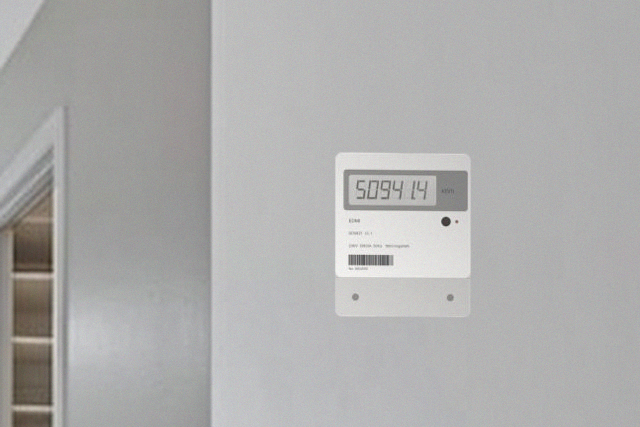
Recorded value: 50941.4 (kWh)
